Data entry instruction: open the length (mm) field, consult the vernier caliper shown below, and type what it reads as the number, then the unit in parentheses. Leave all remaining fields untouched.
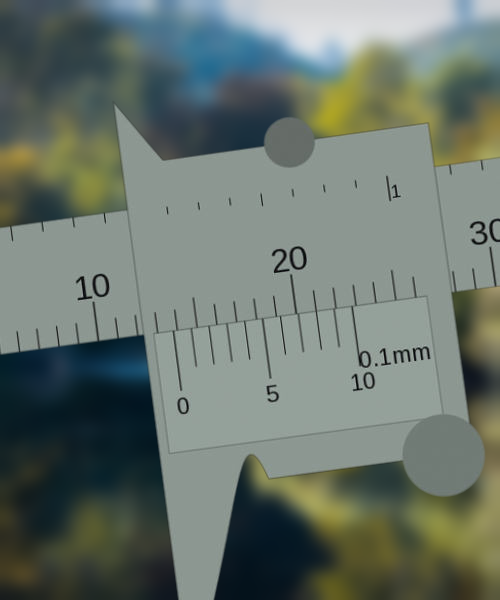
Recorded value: 13.8 (mm)
